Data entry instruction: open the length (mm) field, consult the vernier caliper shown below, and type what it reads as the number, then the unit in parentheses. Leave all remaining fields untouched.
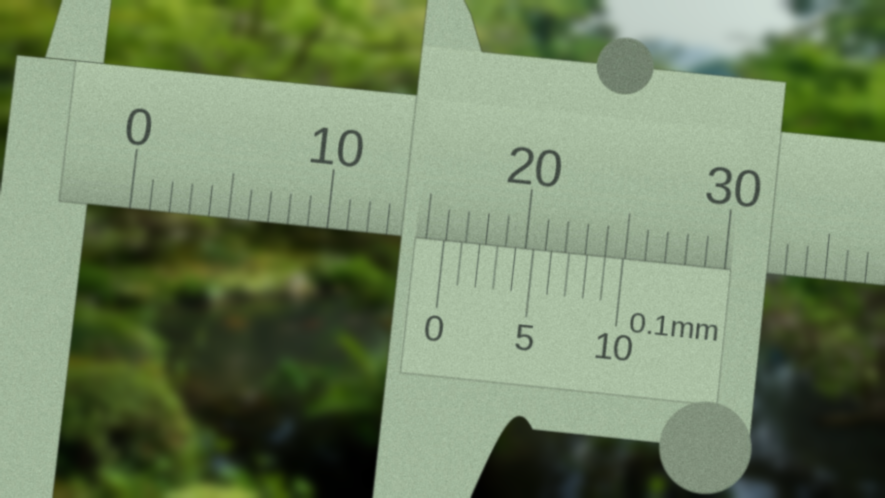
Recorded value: 15.9 (mm)
